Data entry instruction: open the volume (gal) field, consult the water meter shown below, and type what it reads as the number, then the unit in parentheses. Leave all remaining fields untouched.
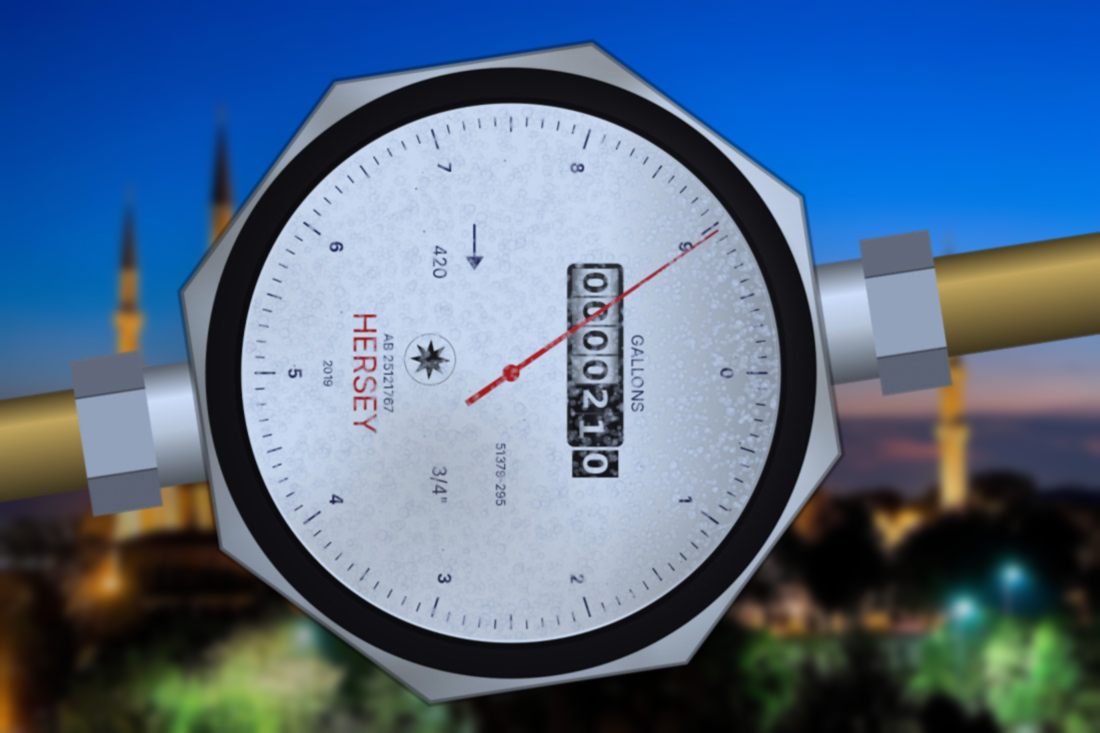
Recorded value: 209.0 (gal)
